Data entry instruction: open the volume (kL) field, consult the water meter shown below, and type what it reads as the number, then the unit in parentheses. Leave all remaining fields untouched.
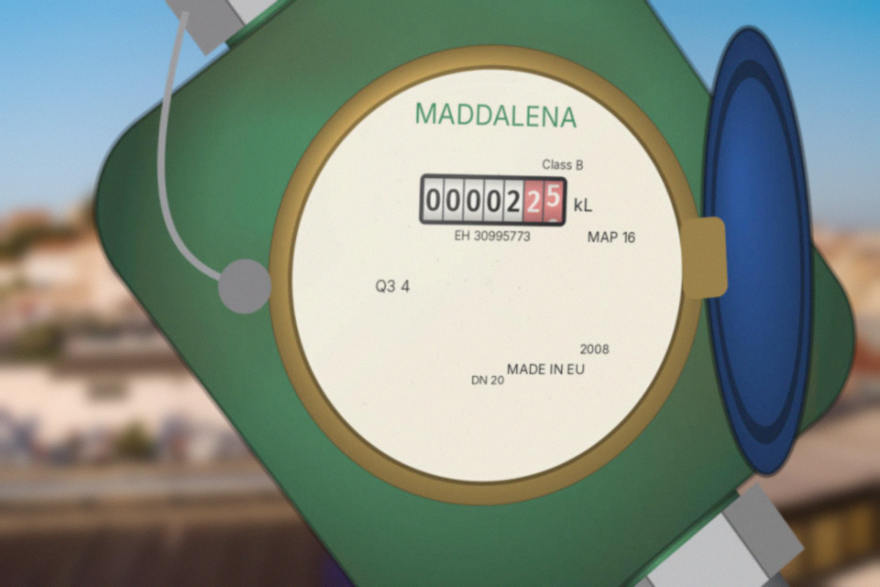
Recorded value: 2.25 (kL)
